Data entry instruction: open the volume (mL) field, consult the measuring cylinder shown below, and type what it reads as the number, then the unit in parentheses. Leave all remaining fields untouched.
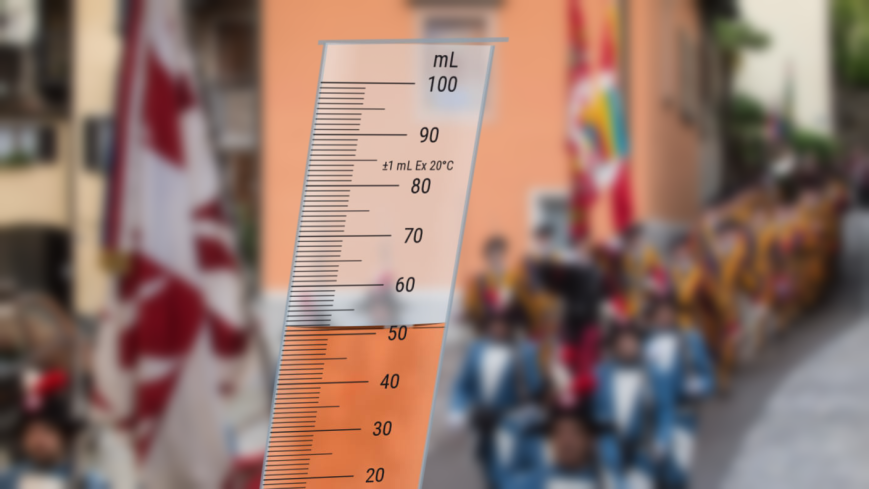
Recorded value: 51 (mL)
